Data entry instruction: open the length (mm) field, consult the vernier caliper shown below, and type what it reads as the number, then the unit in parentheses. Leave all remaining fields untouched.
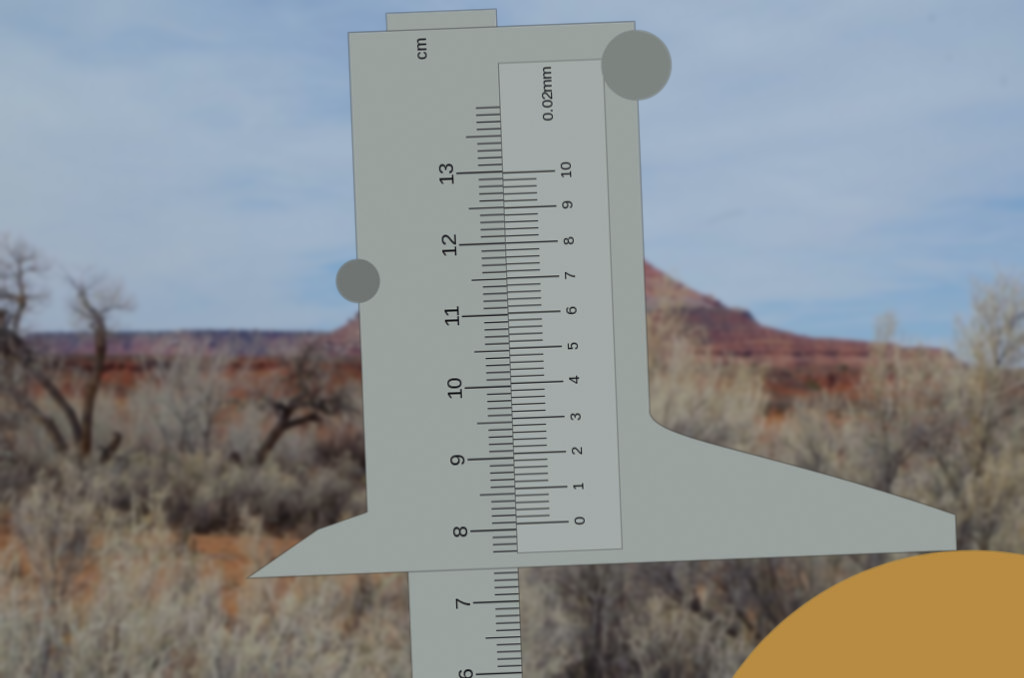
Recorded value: 80.8 (mm)
